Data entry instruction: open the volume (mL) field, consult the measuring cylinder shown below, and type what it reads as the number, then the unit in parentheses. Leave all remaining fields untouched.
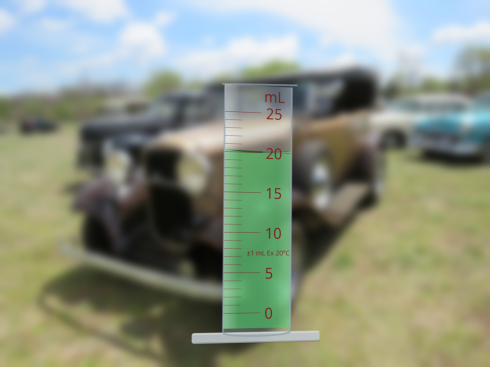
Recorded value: 20 (mL)
